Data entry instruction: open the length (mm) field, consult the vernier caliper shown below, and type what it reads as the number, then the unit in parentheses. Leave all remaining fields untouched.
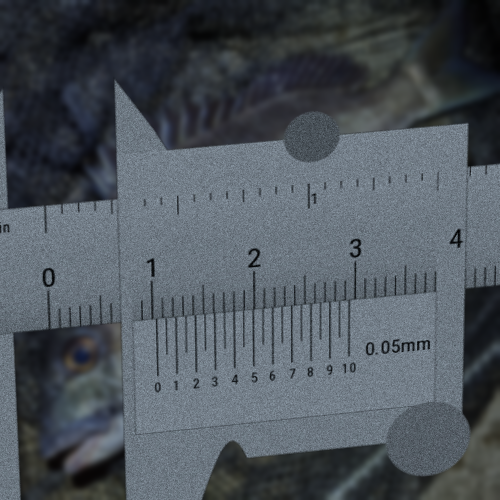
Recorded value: 10.4 (mm)
